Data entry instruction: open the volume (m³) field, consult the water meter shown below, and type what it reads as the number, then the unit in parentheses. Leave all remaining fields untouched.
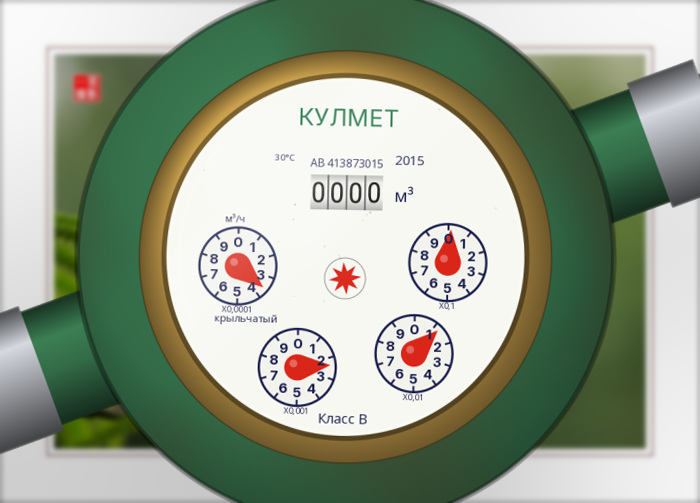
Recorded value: 0.0123 (m³)
